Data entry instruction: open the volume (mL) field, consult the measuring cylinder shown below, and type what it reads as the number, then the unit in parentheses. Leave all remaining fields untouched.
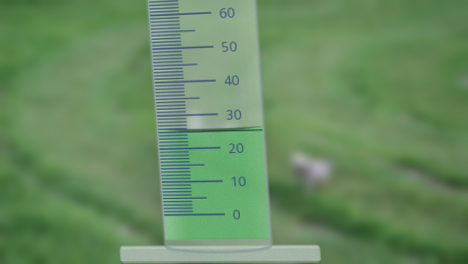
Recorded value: 25 (mL)
